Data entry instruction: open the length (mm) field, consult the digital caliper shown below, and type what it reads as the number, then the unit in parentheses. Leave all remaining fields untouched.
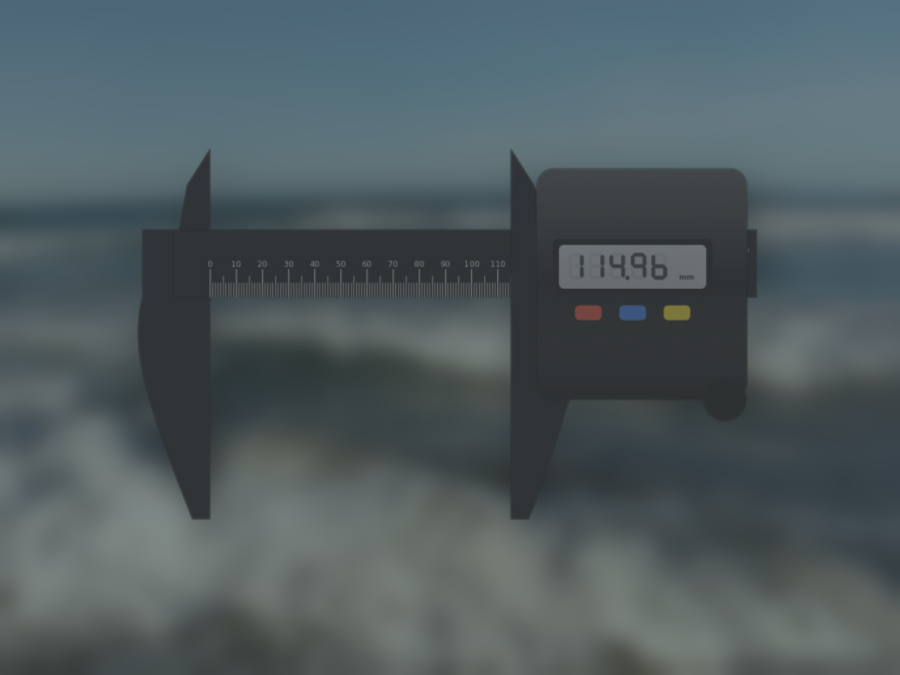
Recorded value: 114.96 (mm)
